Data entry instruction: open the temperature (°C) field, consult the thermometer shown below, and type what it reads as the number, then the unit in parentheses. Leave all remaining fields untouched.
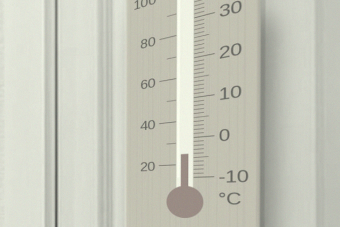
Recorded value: -4 (°C)
